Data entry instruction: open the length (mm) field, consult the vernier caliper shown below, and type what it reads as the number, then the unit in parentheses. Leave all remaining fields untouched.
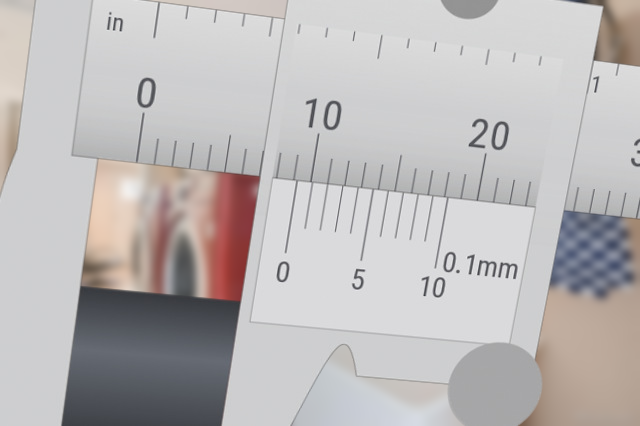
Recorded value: 9.2 (mm)
